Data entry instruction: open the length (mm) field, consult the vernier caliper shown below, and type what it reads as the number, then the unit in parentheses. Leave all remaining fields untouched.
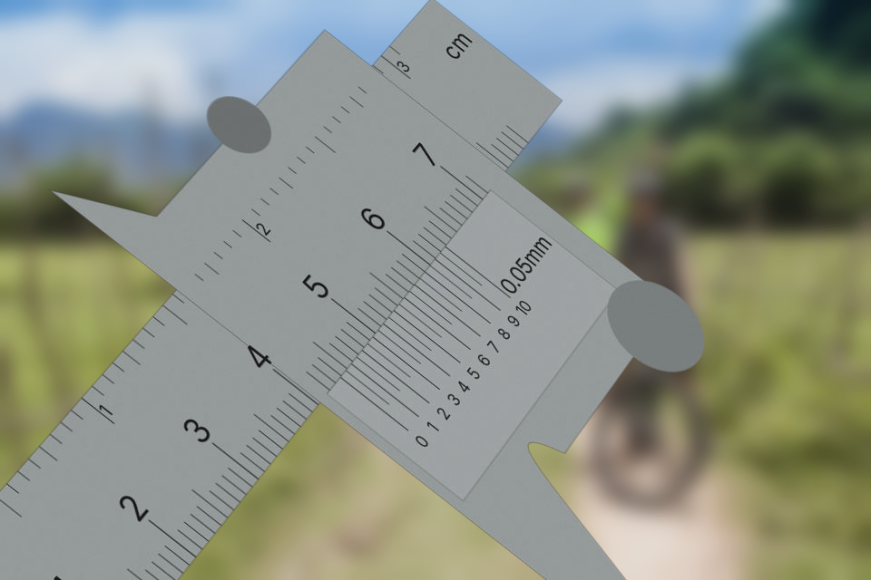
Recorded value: 43.8 (mm)
